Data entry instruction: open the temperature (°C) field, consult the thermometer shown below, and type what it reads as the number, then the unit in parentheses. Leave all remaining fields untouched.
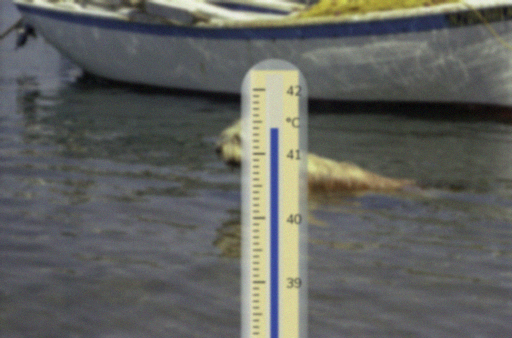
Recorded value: 41.4 (°C)
